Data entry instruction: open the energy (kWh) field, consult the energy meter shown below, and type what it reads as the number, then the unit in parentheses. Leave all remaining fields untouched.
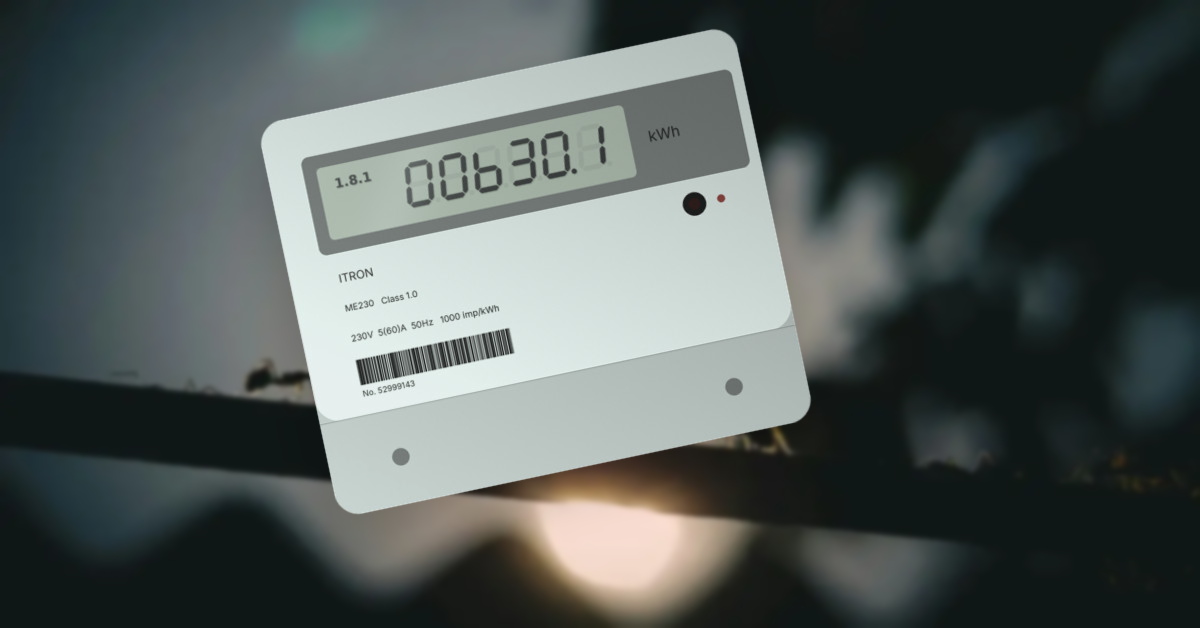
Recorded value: 630.1 (kWh)
